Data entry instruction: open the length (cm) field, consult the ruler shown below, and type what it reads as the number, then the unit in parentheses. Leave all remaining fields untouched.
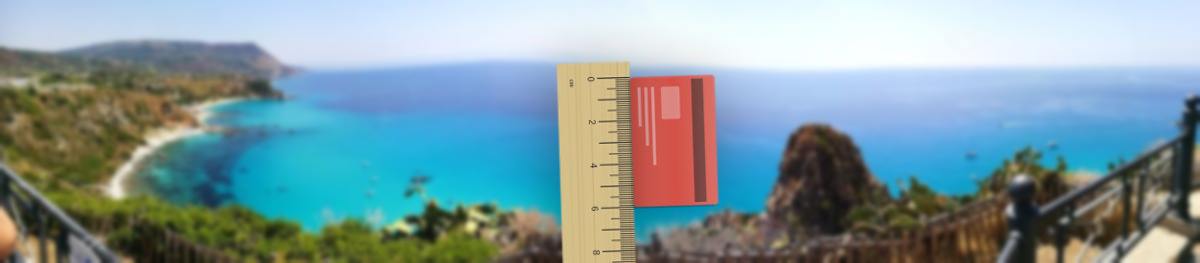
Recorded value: 6 (cm)
